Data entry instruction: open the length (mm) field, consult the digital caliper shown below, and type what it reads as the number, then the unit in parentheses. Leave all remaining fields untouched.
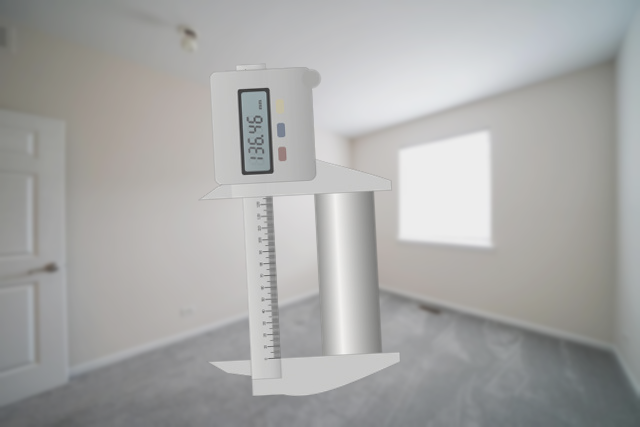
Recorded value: 136.46 (mm)
